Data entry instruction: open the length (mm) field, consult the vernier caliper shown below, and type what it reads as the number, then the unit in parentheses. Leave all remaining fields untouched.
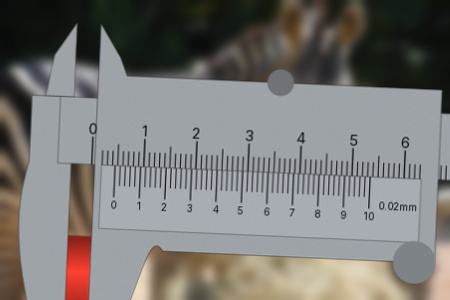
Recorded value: 4.5 (mm)
